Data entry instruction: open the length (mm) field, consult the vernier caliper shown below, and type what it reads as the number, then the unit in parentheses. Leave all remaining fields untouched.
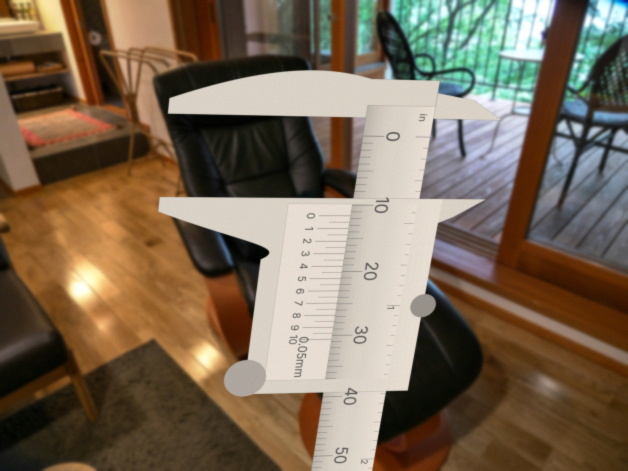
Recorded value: 11.6 (mm)
